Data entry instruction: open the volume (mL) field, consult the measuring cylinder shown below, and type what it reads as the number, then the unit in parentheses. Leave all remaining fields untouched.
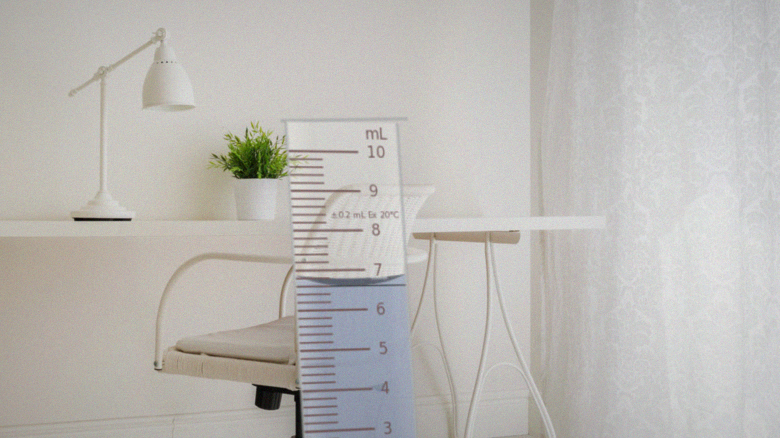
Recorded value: 6.6 (mL)
